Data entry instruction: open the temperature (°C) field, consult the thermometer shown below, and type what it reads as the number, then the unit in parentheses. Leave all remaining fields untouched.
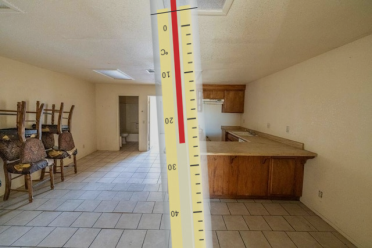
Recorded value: 25 (°C)
